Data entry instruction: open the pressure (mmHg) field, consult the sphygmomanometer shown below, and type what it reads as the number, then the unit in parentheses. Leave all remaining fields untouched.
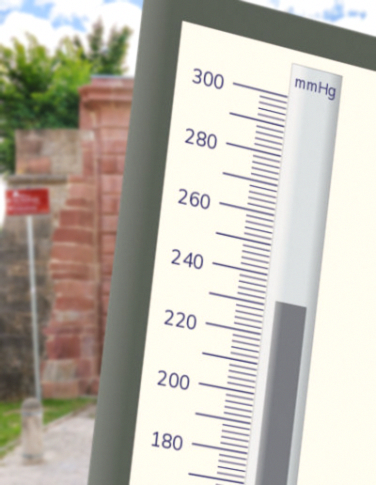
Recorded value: 232 (mmHg)
